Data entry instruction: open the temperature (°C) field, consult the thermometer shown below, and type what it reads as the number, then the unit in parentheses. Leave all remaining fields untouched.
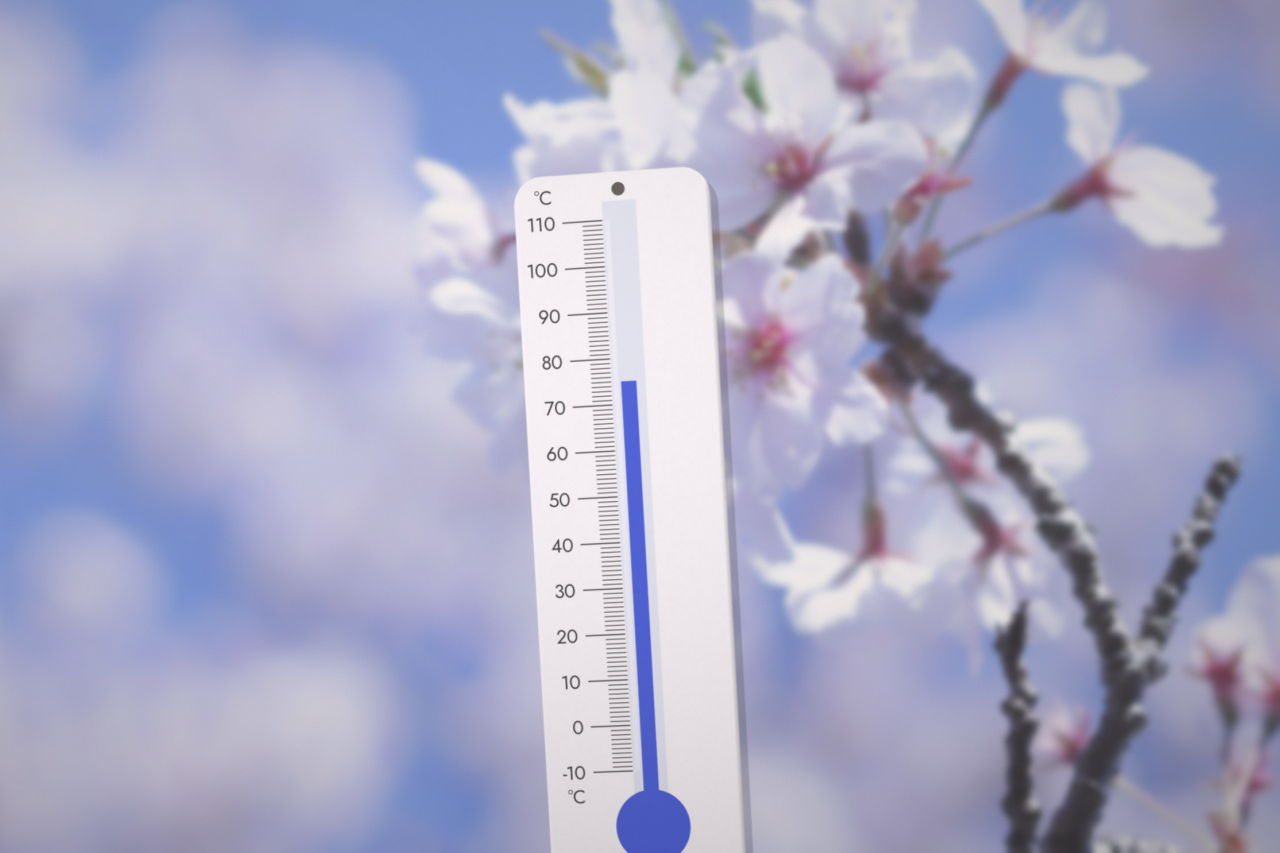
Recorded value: 75 (°C)
